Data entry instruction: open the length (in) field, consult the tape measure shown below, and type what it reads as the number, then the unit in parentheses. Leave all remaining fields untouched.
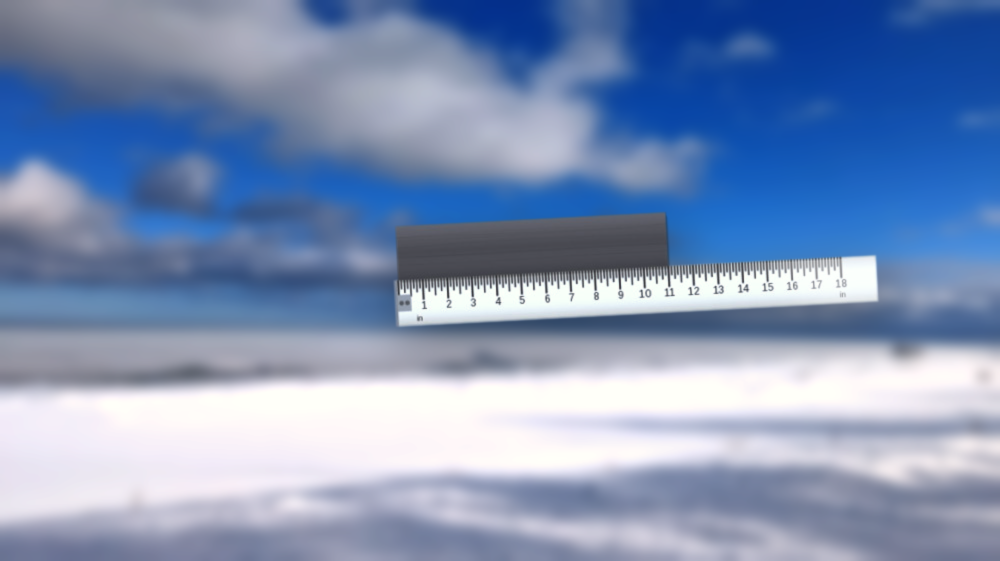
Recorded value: 11 (in)
